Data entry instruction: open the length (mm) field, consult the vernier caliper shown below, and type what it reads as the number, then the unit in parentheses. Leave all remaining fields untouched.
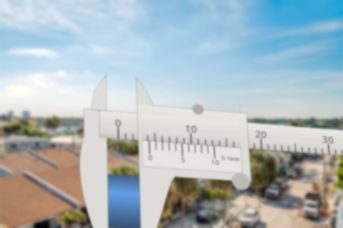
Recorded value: 4.2 (mm)
